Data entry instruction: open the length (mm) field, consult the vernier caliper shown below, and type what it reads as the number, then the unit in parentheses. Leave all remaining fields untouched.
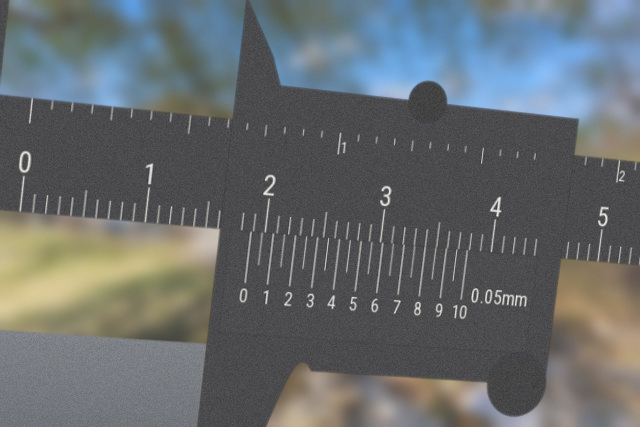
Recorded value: 18.8 (mm)
